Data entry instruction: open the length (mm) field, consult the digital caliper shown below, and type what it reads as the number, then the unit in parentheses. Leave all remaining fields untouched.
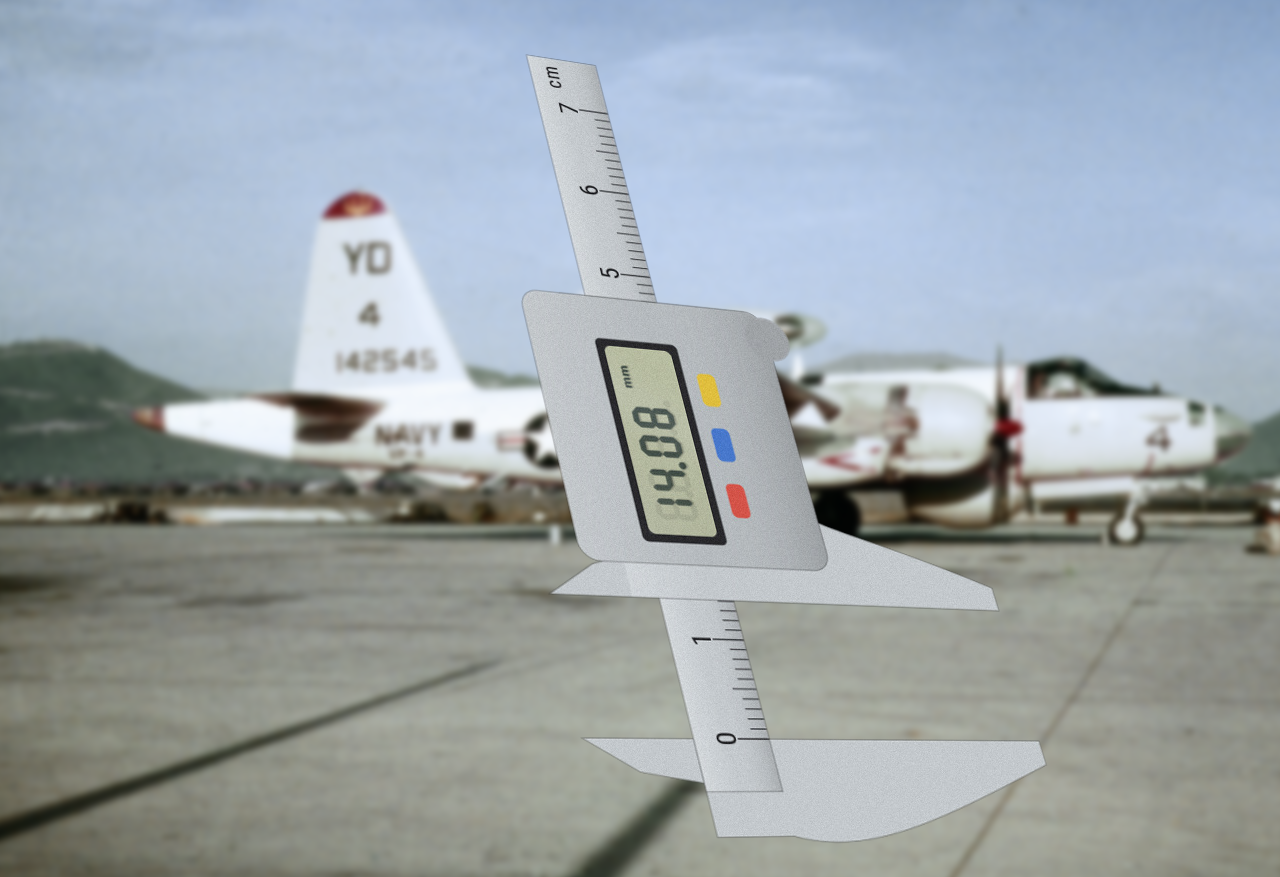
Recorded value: 14.08 (mm)
